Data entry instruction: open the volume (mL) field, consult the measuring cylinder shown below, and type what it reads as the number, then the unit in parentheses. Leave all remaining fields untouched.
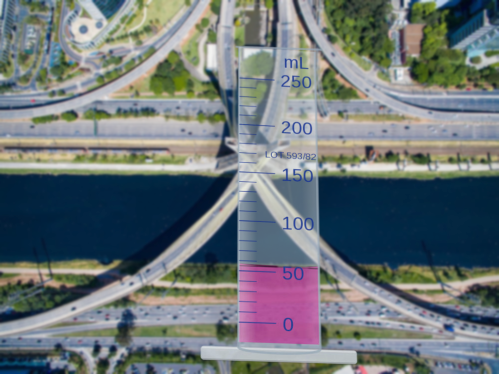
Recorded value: 55 (mL)
